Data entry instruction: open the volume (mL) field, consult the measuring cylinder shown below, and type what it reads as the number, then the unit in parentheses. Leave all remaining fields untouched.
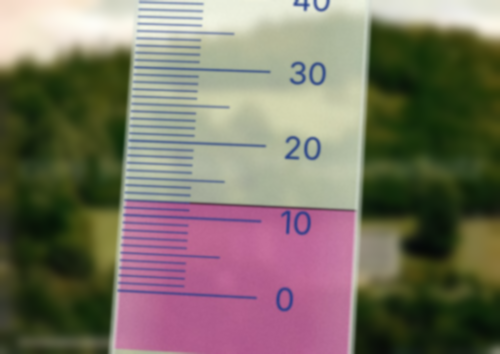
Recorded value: 12 (mL)
